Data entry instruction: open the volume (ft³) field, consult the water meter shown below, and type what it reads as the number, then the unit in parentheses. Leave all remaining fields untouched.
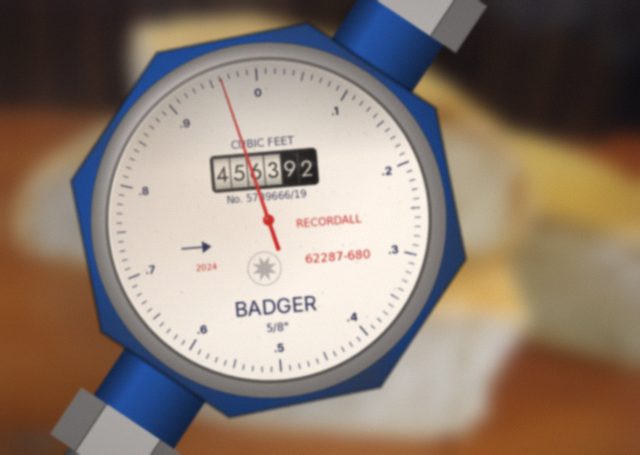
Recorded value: 456391.96 (ft³)
